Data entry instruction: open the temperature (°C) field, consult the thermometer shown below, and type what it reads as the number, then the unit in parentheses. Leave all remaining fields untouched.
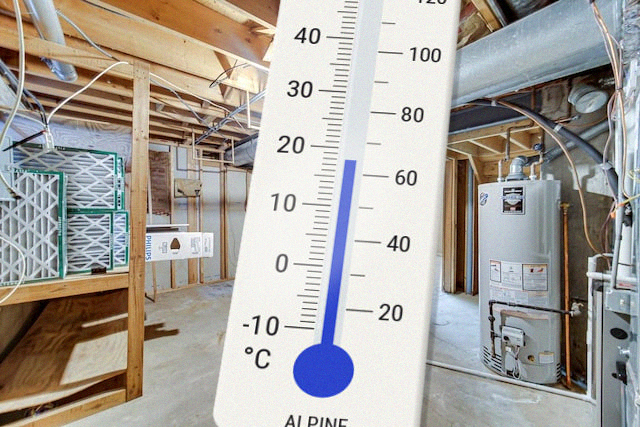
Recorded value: 18 (°C)
